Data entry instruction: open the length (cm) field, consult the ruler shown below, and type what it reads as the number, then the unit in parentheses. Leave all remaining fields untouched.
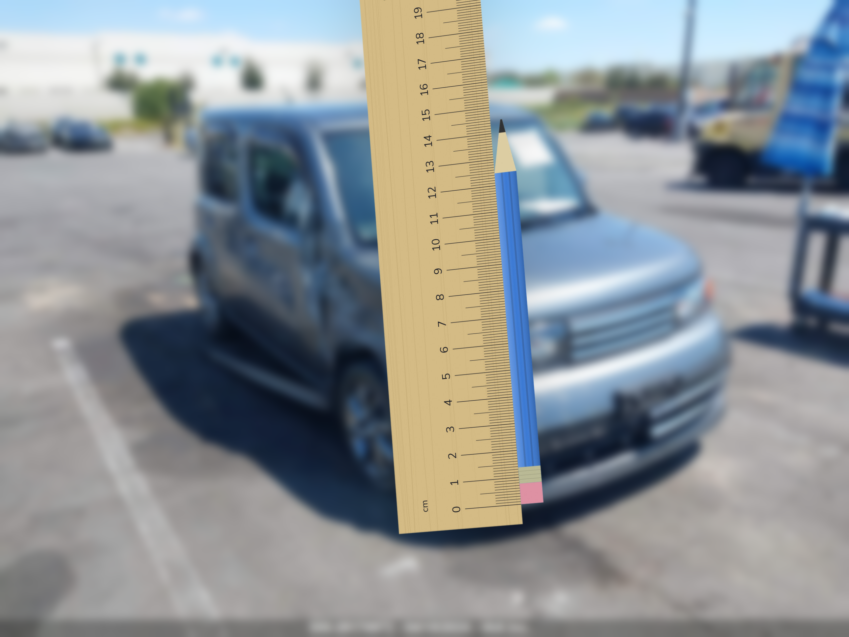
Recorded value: 14.5 (cm)
